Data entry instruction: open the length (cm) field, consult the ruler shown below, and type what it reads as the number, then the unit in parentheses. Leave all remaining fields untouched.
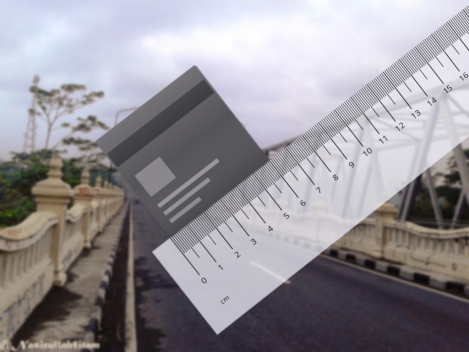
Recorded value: 6 (cm)
